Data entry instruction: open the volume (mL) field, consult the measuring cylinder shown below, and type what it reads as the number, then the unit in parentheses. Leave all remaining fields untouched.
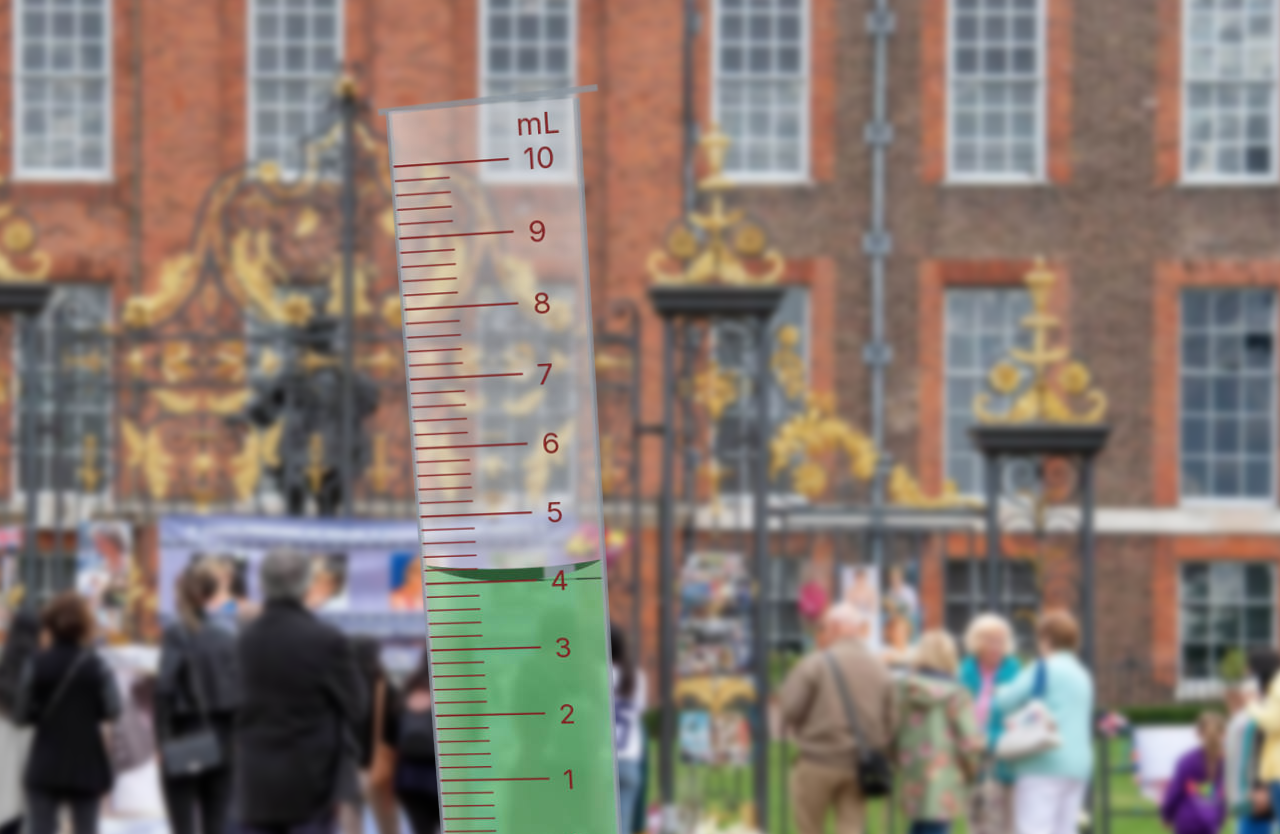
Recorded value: 4 (mL)
